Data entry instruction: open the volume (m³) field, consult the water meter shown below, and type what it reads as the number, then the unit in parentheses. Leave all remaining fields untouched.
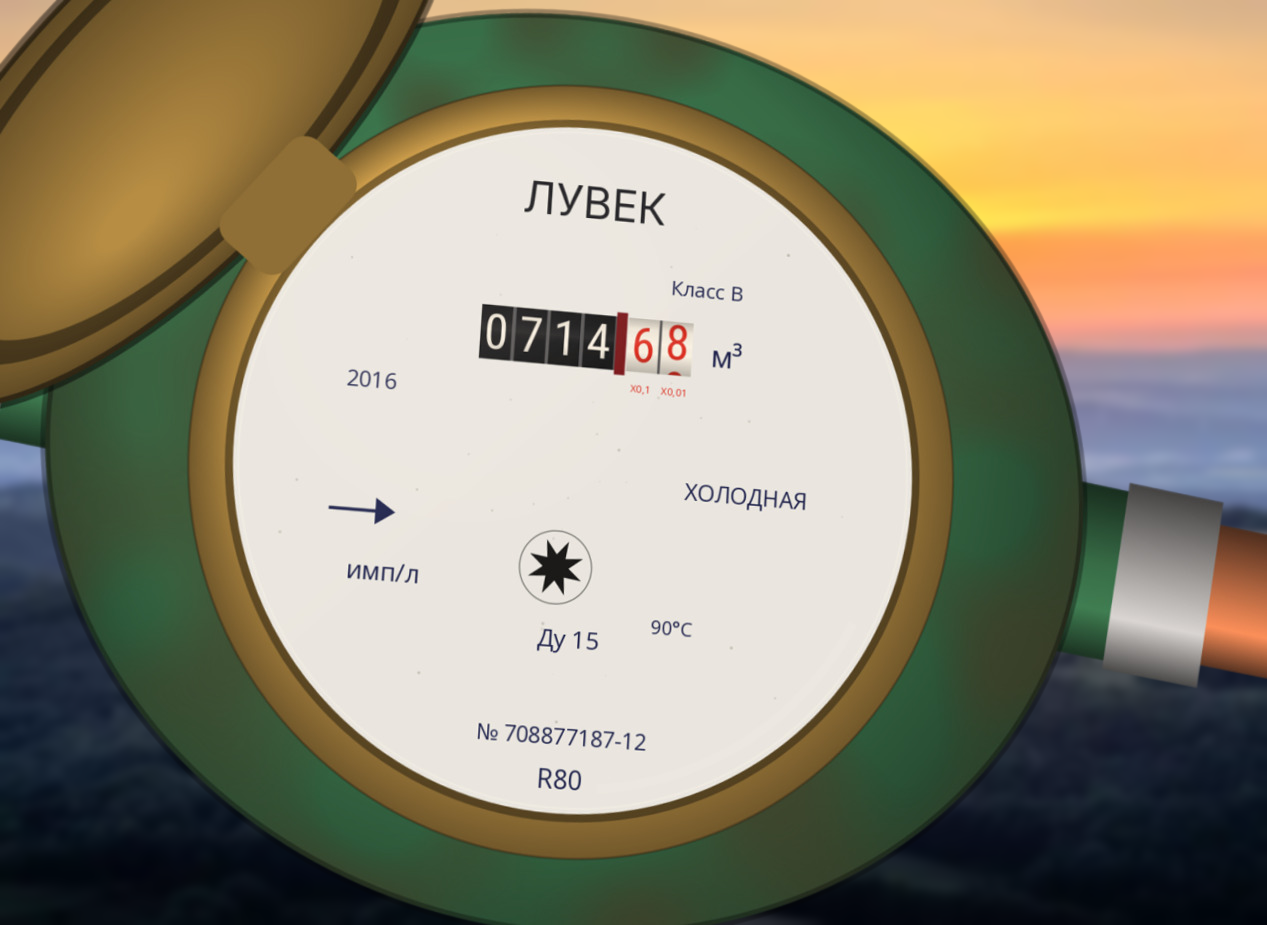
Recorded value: 714.68 (m³)
